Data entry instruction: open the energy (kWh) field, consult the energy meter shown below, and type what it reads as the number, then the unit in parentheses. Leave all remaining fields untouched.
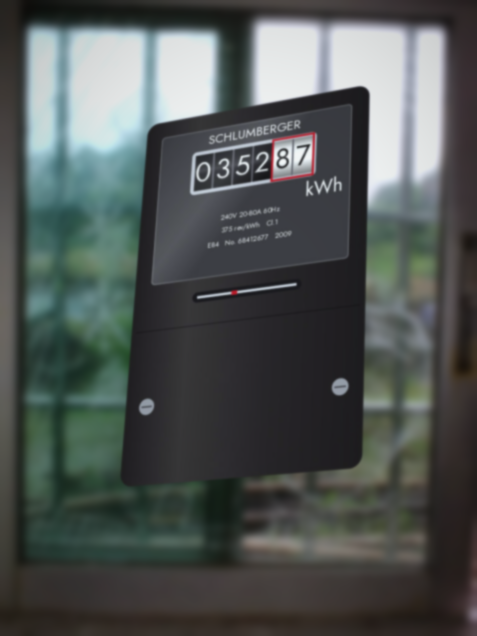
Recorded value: 352.87 (kWh)
